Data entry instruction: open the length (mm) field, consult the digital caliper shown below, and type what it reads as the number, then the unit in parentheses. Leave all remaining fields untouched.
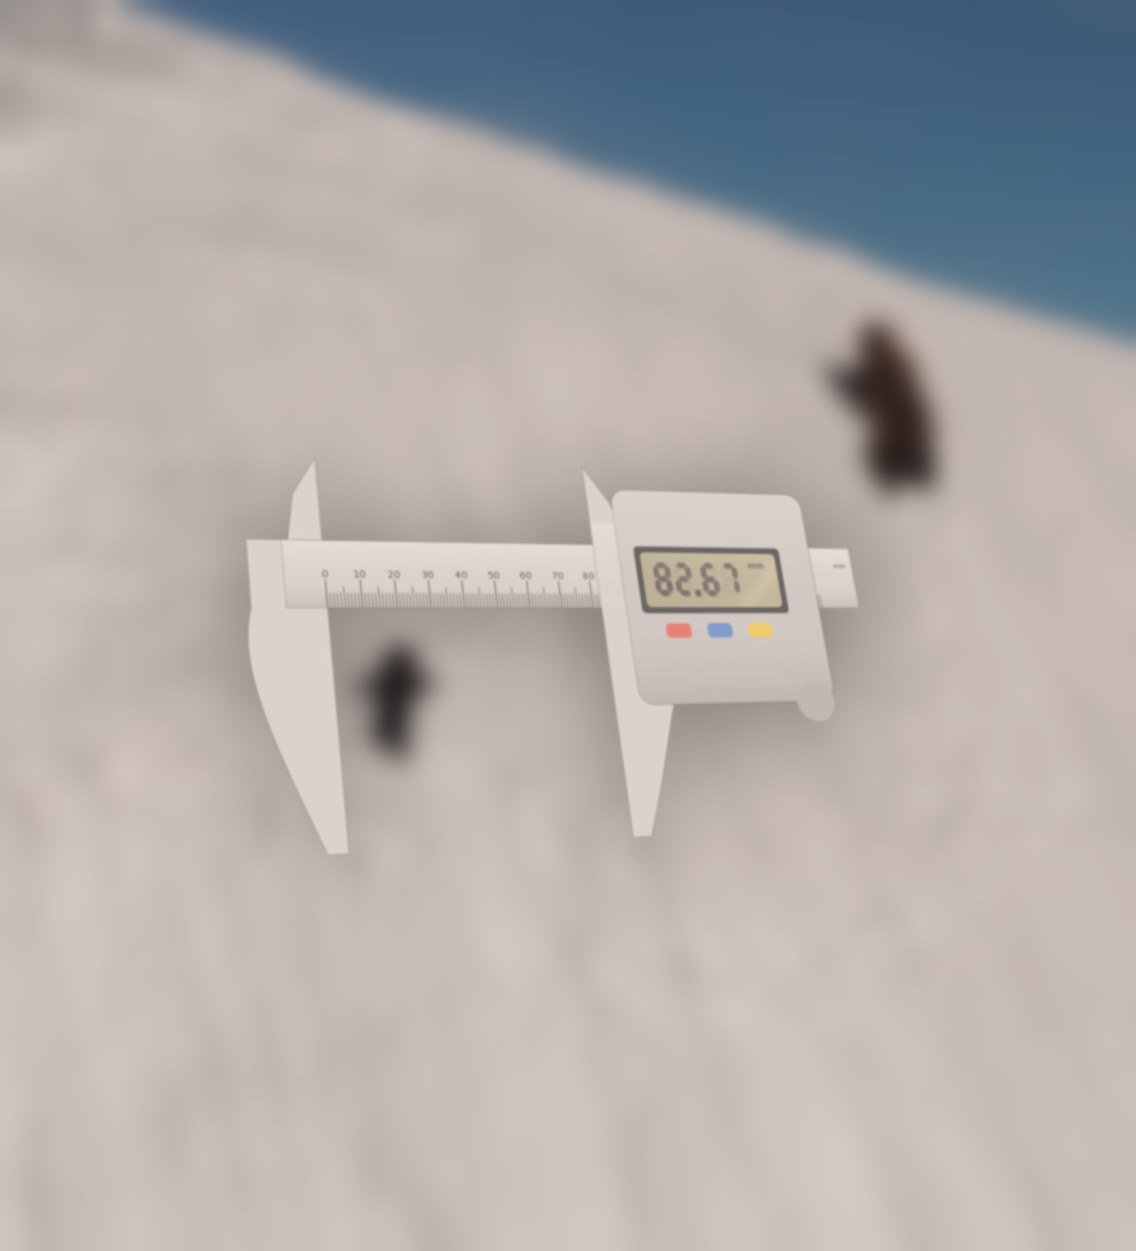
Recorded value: 82.67 (mm)
